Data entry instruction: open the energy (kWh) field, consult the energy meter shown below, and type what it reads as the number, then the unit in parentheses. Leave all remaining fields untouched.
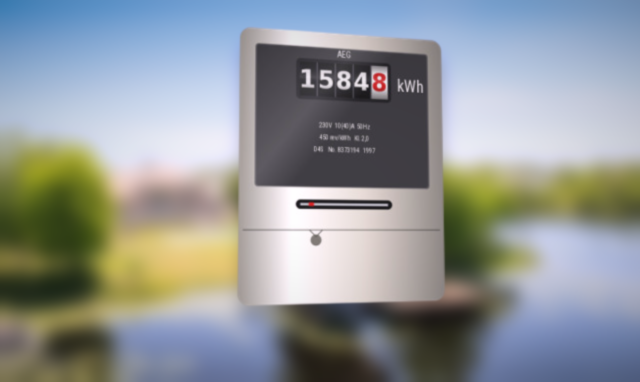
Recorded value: 1584.8 (kWh)
